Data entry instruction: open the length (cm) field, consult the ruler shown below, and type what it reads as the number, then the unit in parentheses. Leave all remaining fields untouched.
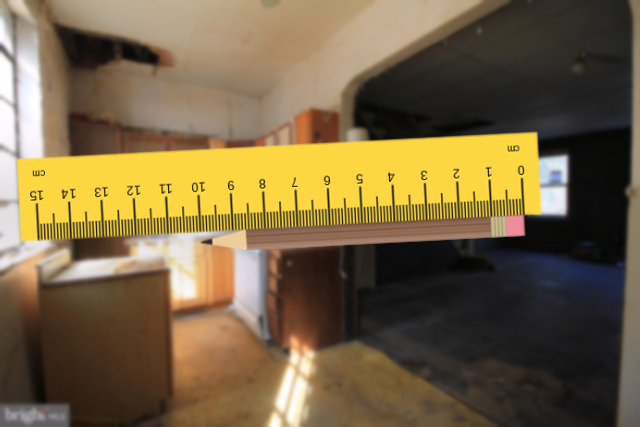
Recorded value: 10 (cm)
